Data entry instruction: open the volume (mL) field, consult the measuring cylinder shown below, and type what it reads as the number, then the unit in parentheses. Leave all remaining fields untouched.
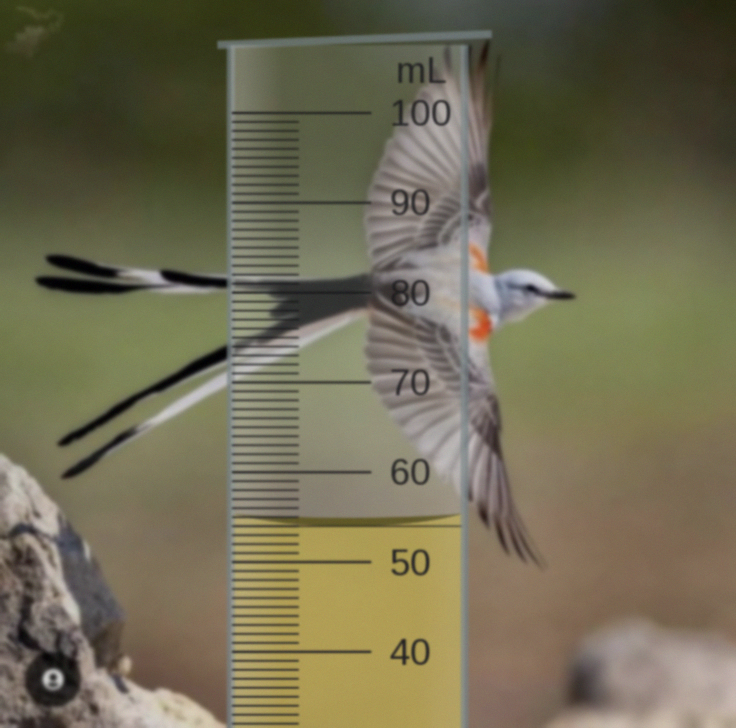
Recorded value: 54 (mL)
